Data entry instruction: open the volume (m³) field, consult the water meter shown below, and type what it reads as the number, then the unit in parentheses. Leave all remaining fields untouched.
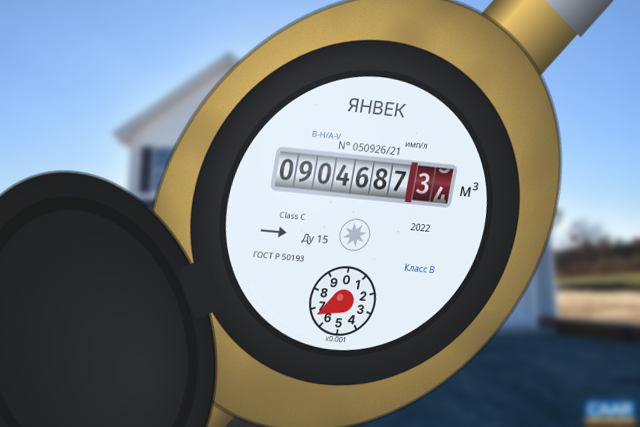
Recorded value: 904687.336 (m³)
